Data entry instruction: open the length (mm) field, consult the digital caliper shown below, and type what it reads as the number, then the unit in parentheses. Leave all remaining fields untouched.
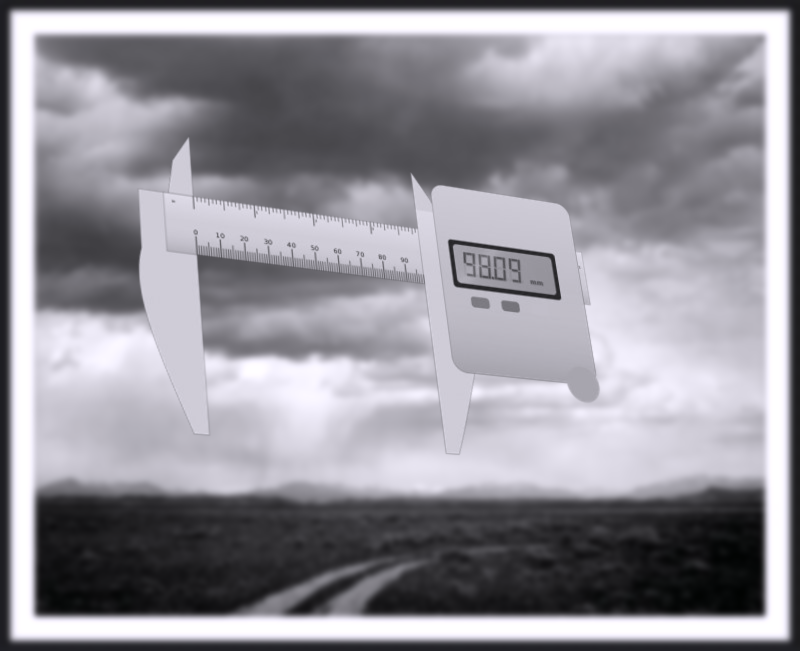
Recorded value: 98.09 (mm)
